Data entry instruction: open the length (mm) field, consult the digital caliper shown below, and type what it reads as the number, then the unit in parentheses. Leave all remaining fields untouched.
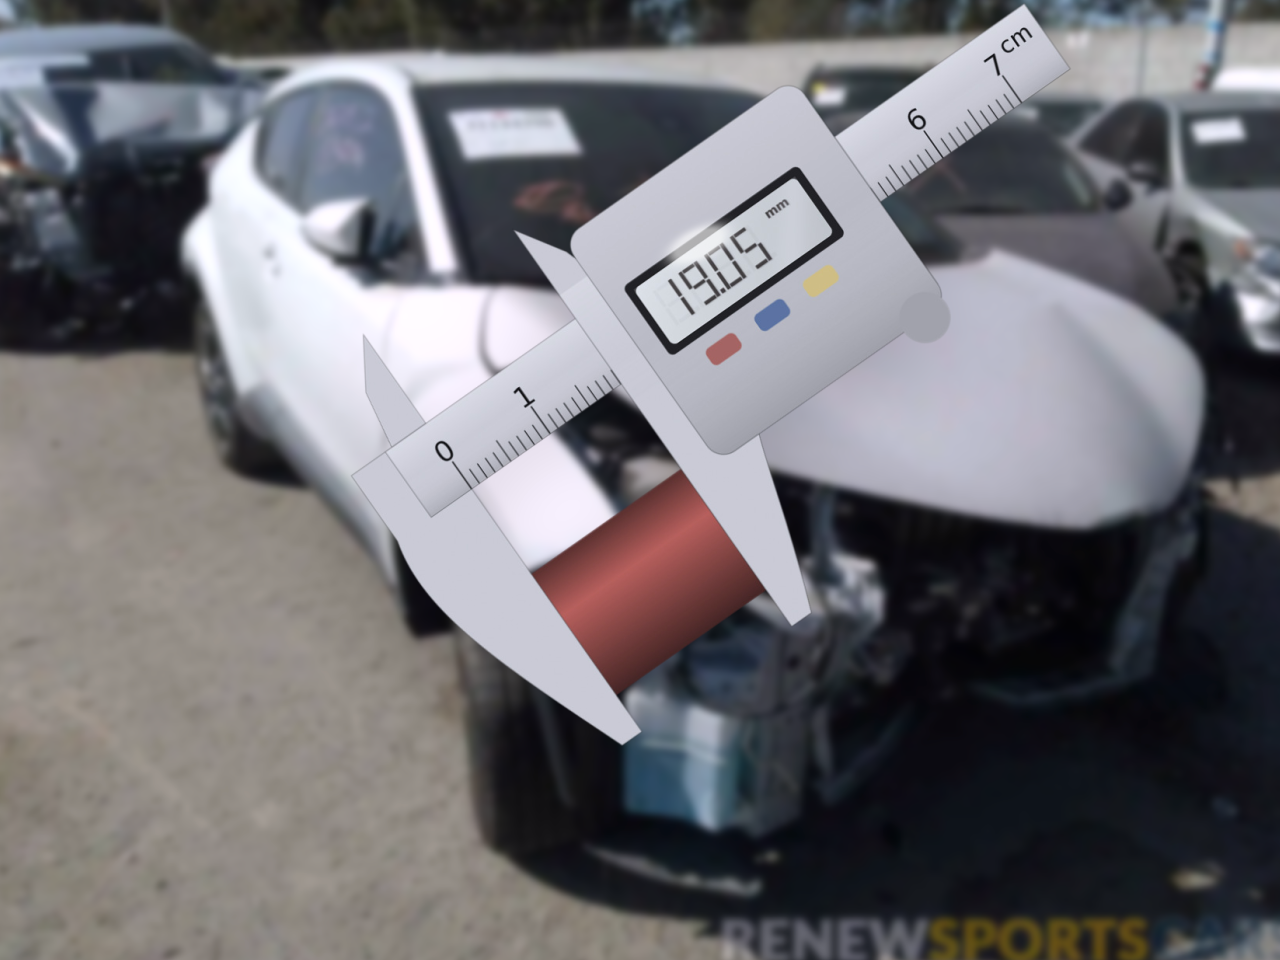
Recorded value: 19.05 (mm)
